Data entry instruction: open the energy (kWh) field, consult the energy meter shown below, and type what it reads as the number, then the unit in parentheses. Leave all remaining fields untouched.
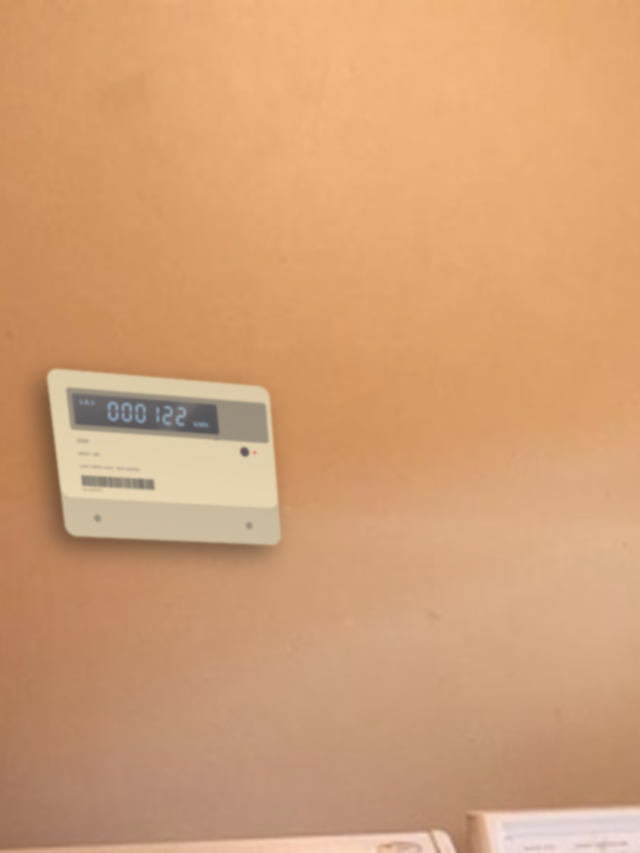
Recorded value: 122 (kWh)
